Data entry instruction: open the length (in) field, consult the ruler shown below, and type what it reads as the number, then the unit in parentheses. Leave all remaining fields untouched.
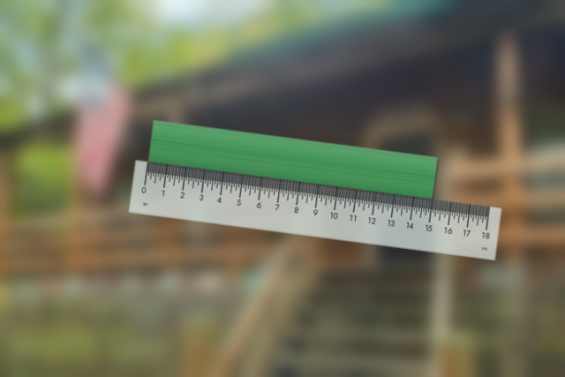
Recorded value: 15 (in)
